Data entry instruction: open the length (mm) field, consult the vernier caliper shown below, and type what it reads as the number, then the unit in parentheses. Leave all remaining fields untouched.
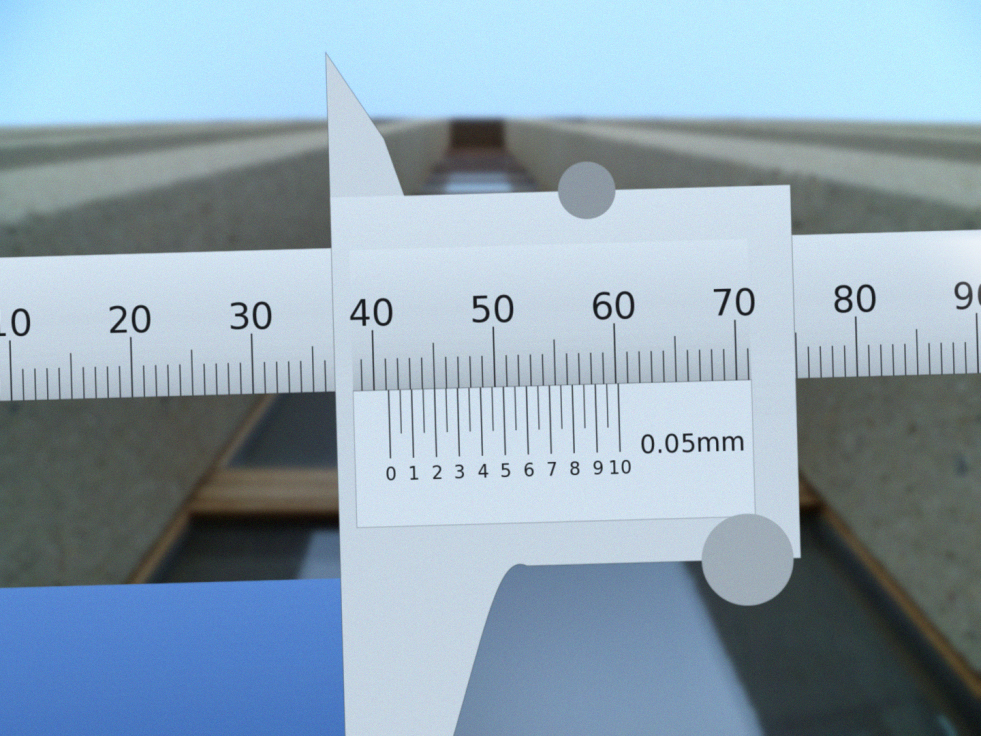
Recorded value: 41.2 (mm)
